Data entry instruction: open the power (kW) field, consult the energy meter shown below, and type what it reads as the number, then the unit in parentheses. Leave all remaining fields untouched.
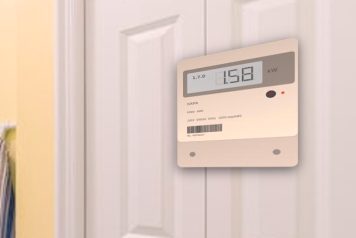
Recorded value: 1.58 (kW)
